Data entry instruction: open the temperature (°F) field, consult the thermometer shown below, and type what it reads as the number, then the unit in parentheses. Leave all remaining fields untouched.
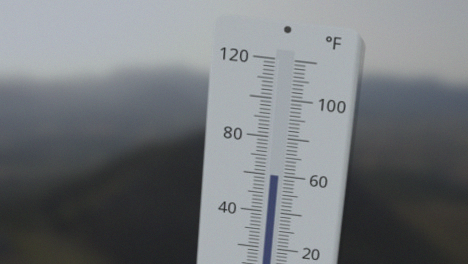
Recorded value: 60 (°F)
